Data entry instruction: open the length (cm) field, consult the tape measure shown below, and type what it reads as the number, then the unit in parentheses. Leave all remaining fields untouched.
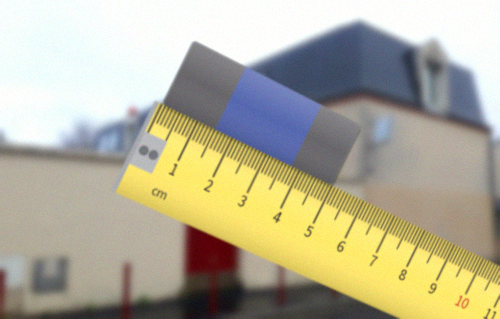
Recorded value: 5 (cm)
